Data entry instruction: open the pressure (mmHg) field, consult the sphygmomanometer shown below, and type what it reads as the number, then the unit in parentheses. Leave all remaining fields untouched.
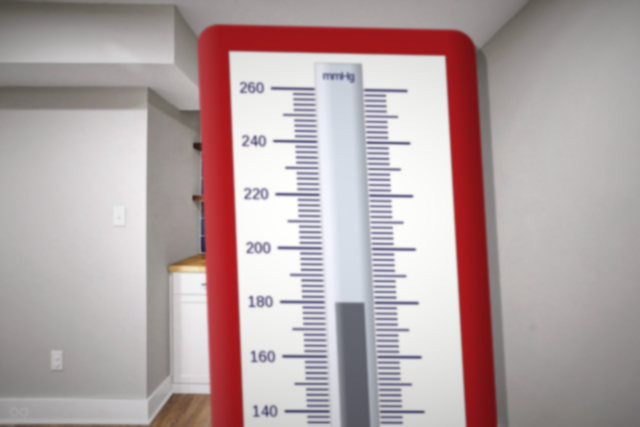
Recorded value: 180 (mmHg)
